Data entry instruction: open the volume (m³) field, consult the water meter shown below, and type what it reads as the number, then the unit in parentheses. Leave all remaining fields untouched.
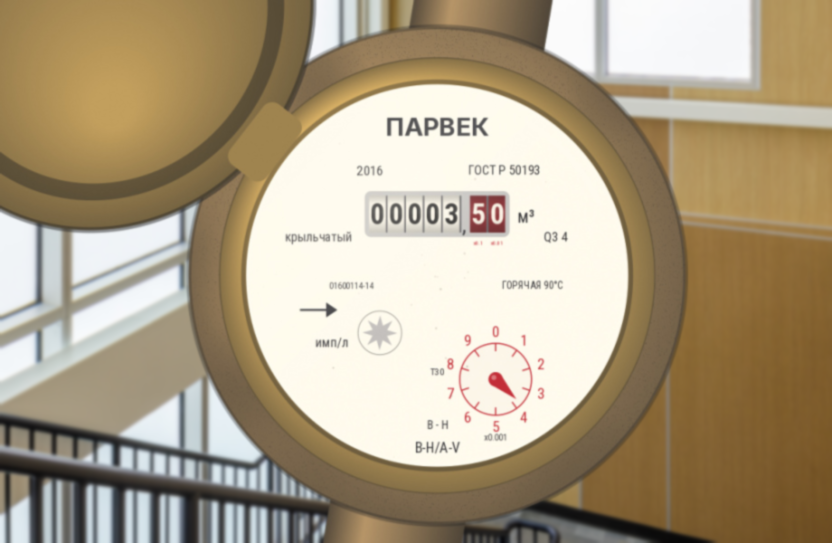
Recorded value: 3.503 (m³)
